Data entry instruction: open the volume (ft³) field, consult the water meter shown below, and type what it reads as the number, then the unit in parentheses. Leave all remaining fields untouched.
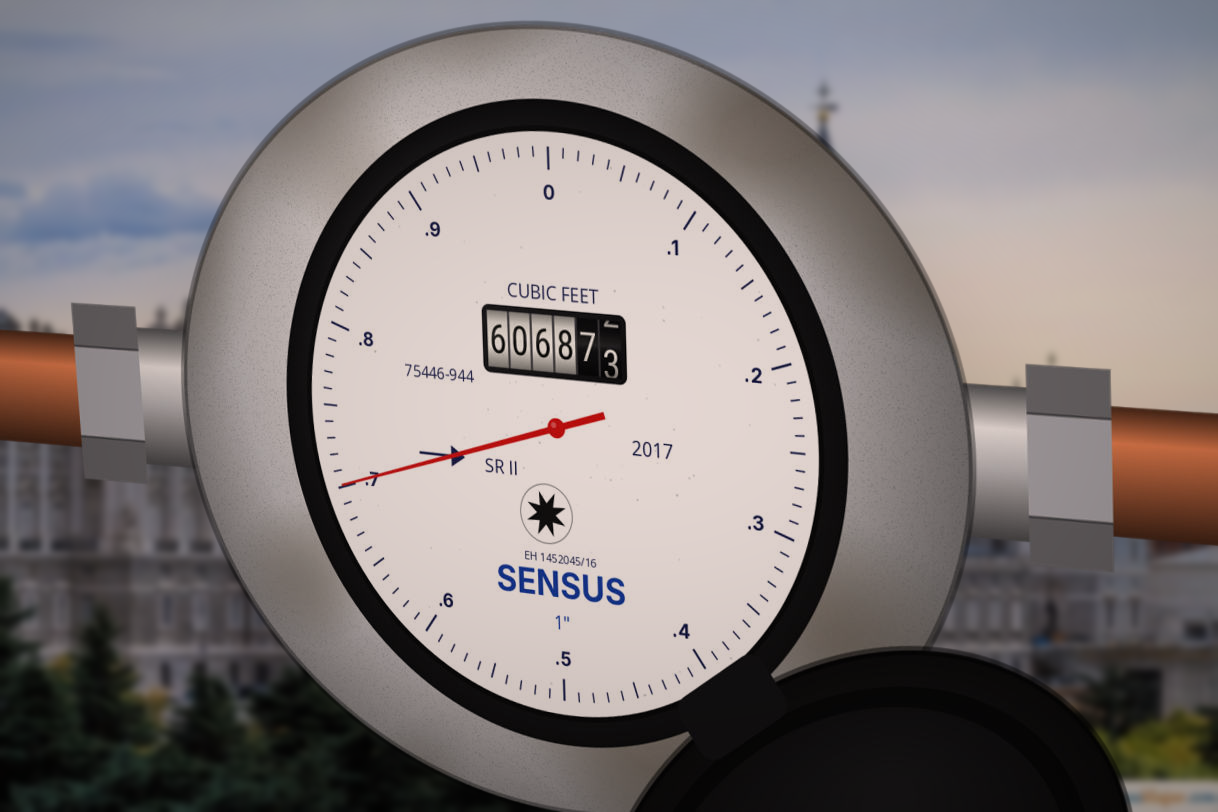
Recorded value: 606872.70 (ft³)
